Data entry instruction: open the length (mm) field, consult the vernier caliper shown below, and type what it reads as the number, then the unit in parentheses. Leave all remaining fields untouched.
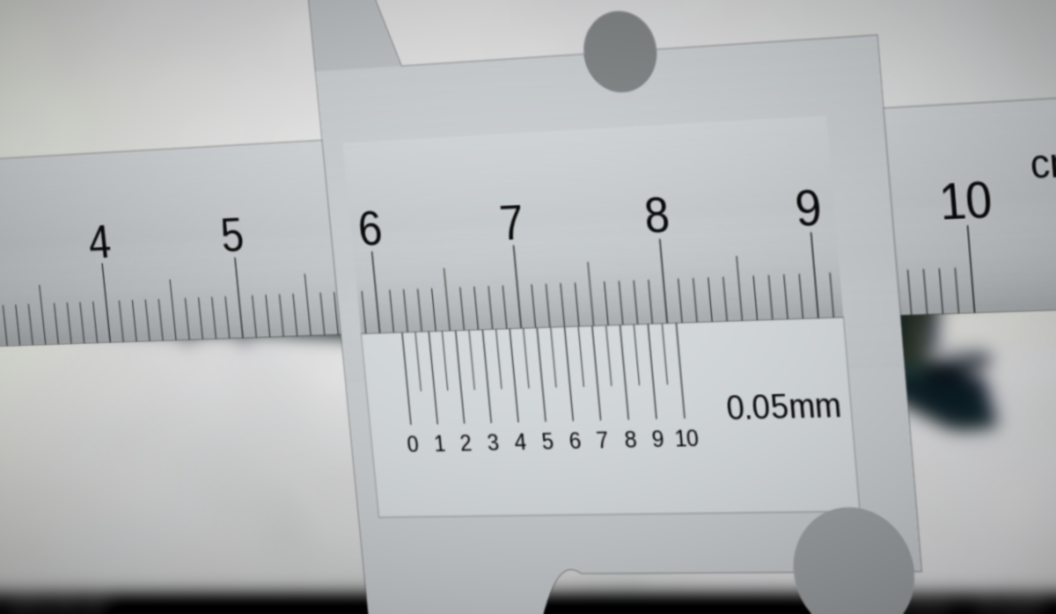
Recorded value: 61.6 (mm)
